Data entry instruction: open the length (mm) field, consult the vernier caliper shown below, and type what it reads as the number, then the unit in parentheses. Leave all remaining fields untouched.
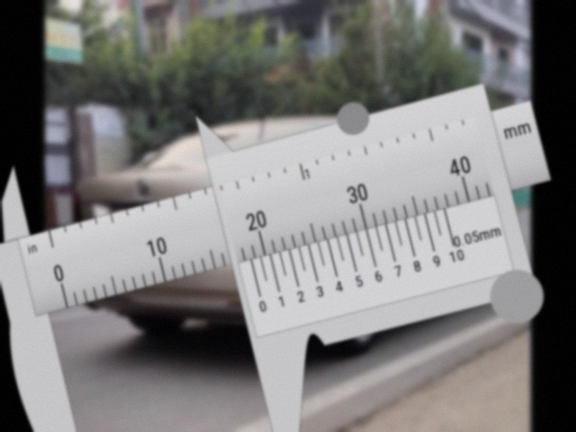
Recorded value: 18.6 (mm)
